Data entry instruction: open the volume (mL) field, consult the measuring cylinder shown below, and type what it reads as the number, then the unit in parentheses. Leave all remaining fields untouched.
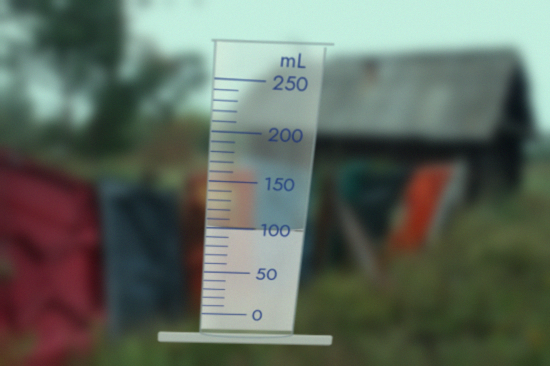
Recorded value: 100 (mL)
